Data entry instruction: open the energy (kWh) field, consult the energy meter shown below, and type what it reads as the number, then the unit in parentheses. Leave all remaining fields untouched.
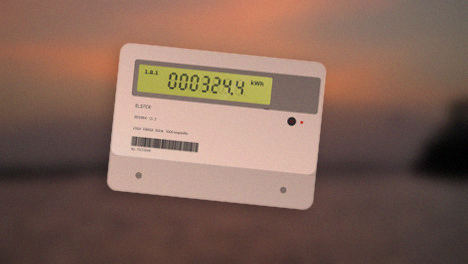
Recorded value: 324.4 (kWh)
